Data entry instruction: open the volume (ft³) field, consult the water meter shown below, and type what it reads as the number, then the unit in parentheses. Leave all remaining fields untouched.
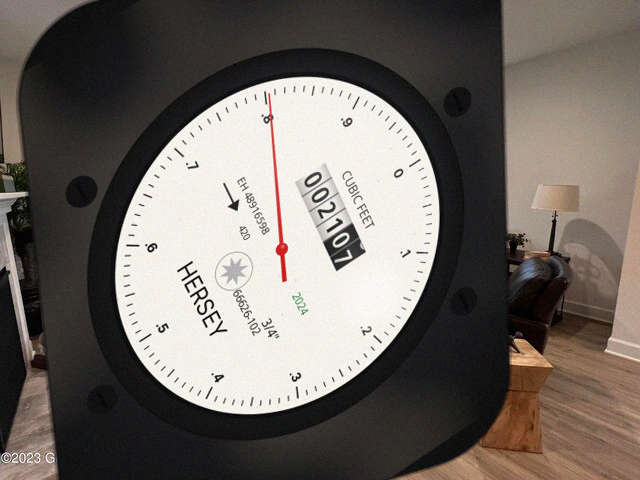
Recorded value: 2106.80 (ft³)
